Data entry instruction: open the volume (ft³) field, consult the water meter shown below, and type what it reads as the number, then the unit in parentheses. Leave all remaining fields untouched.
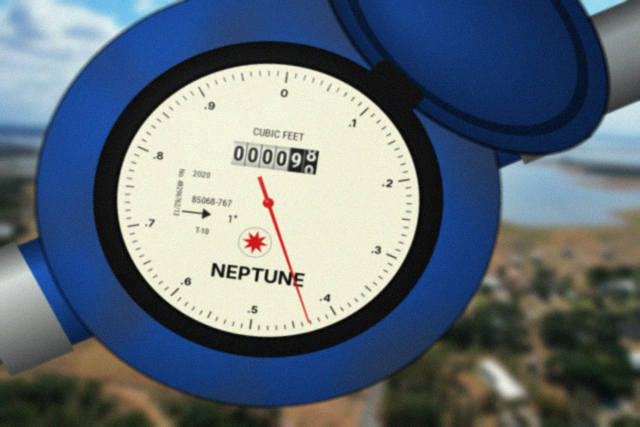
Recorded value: 98.43 (ft³)
